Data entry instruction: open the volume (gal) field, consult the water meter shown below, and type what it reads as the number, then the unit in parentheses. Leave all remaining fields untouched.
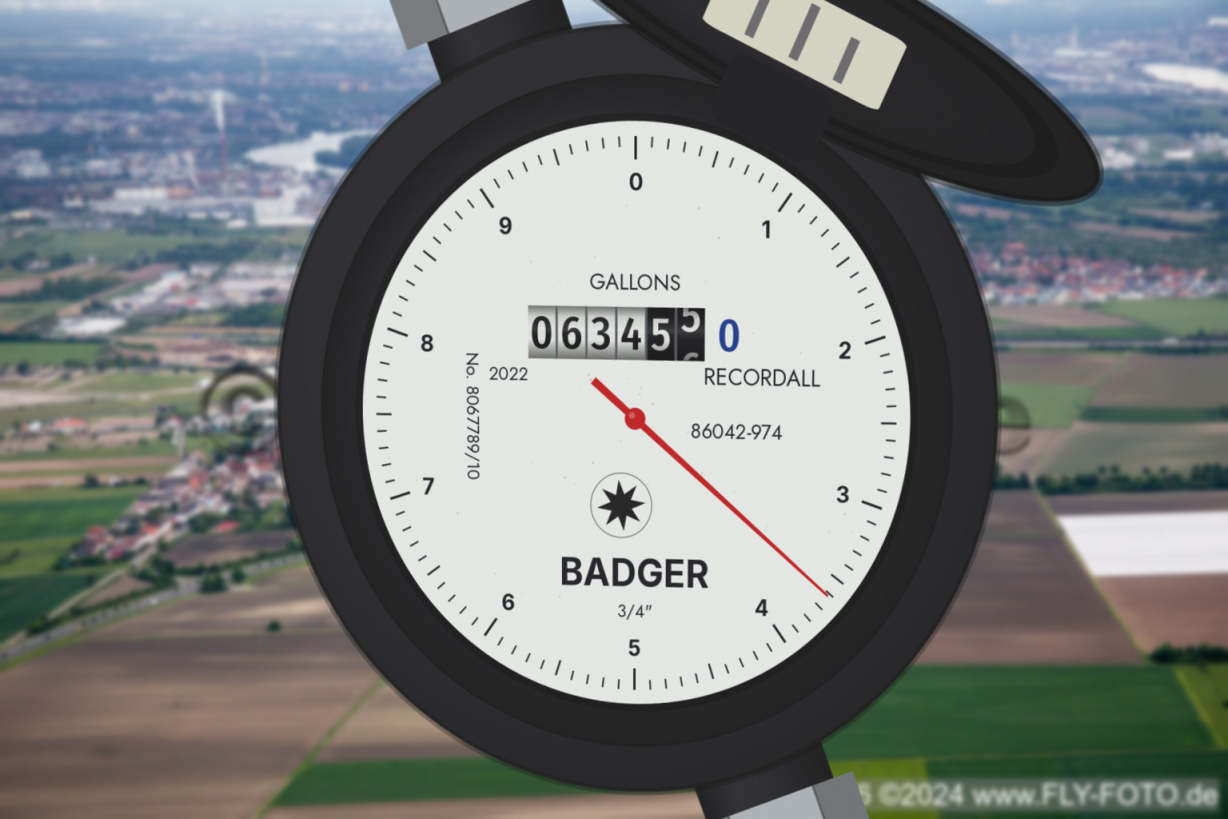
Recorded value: 634553.6 (gal)
